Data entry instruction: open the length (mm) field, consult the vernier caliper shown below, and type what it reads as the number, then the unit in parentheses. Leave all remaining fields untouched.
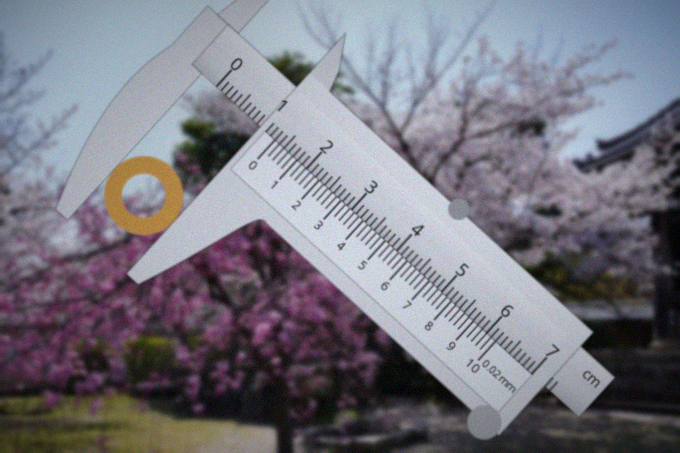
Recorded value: 13.0 (mm)
